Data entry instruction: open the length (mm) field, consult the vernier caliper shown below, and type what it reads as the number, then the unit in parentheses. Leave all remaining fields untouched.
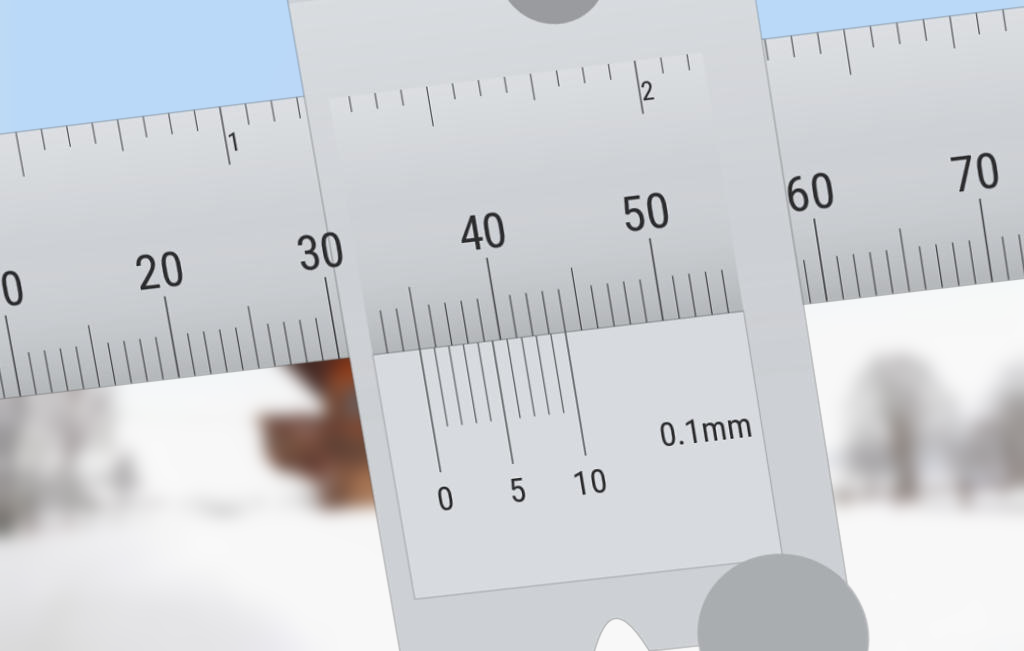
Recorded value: 35.0 (mm)
